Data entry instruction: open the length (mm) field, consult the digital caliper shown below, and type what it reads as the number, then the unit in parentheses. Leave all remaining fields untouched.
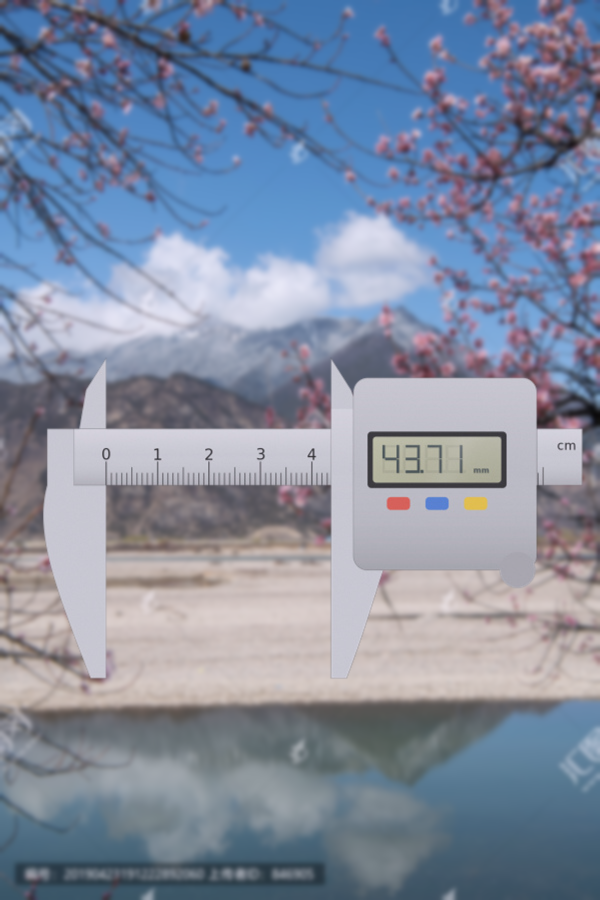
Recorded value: 43.71 (mm)
